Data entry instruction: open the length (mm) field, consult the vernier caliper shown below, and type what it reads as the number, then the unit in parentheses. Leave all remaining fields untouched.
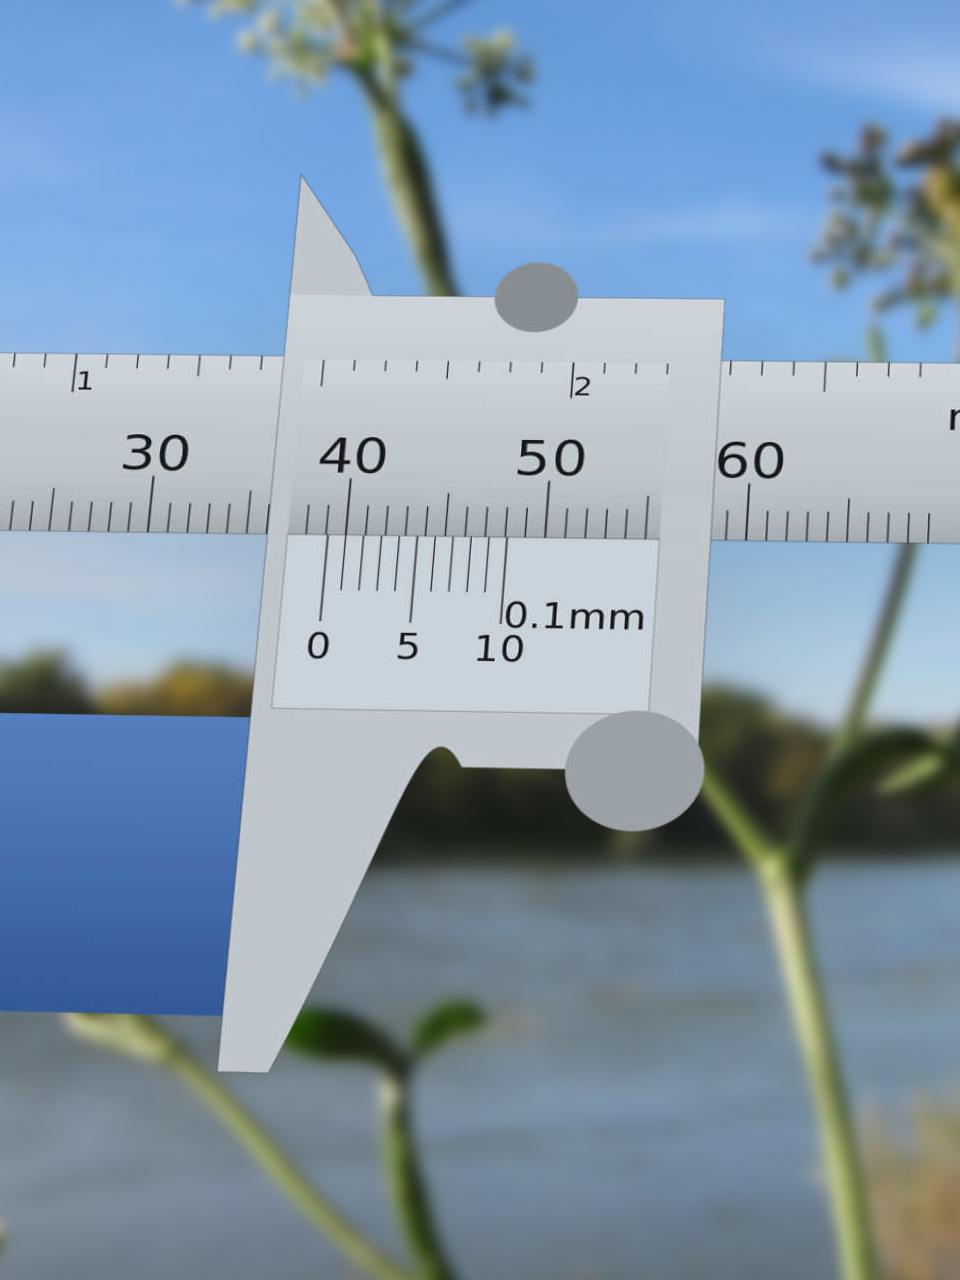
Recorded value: 39.1 (mm)
